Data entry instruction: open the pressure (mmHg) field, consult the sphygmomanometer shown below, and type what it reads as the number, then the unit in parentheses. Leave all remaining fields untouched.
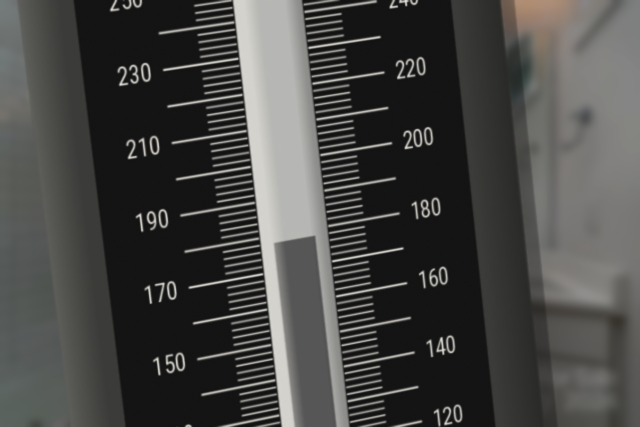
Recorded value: 178 (mmHg)
